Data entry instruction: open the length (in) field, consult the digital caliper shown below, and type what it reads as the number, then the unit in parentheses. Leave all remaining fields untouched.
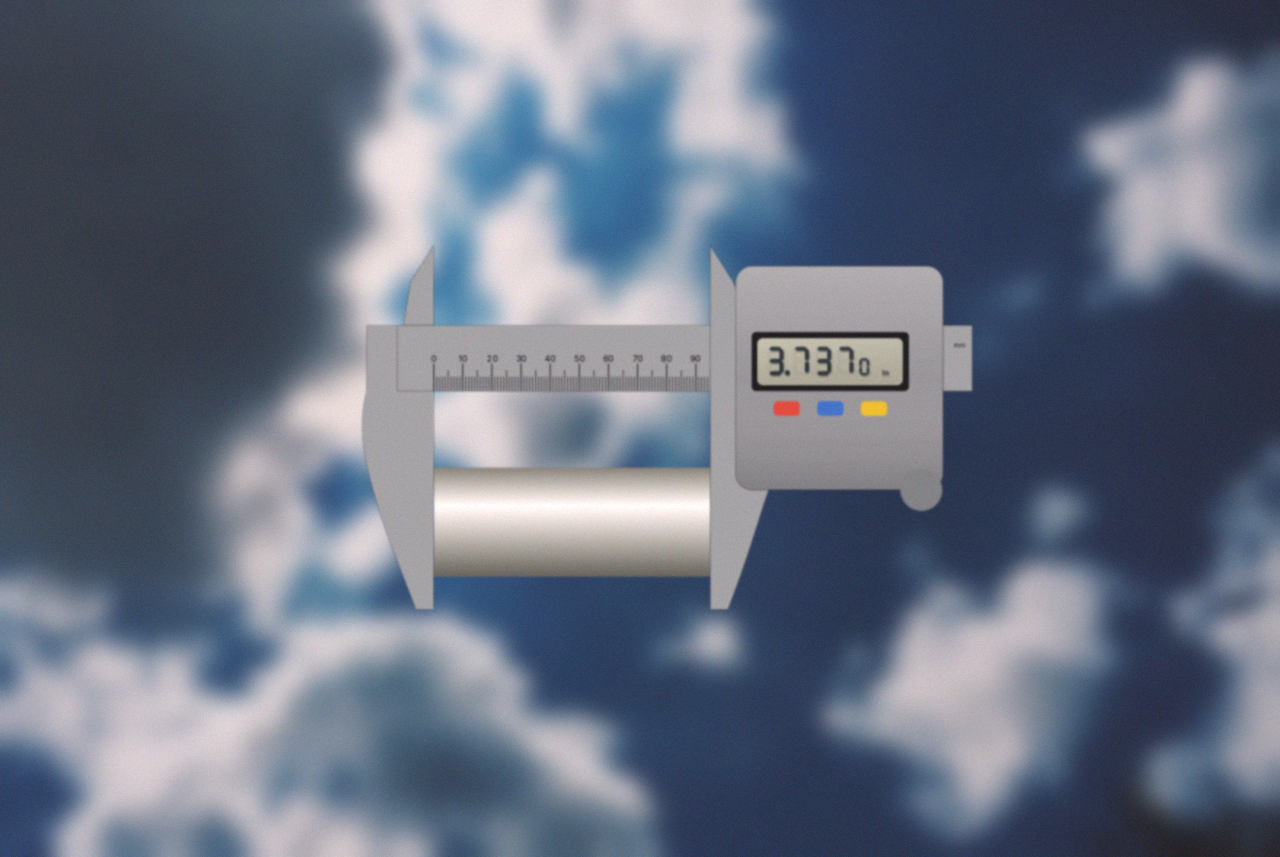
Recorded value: 3.7370 (in)
